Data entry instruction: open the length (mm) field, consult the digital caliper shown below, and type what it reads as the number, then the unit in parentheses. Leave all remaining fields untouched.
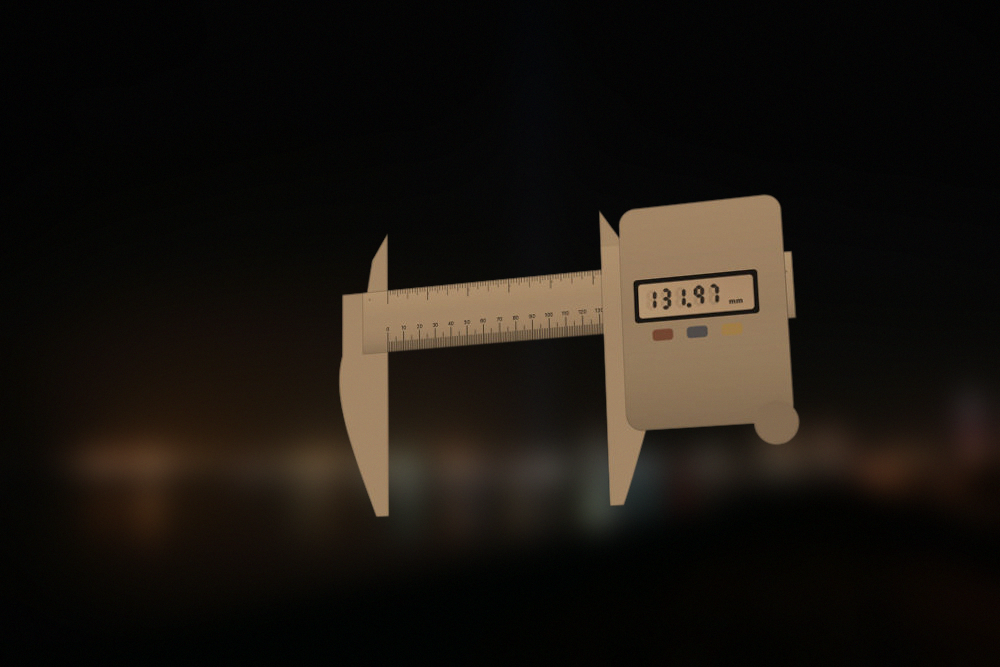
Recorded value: 131.97 (mm)
